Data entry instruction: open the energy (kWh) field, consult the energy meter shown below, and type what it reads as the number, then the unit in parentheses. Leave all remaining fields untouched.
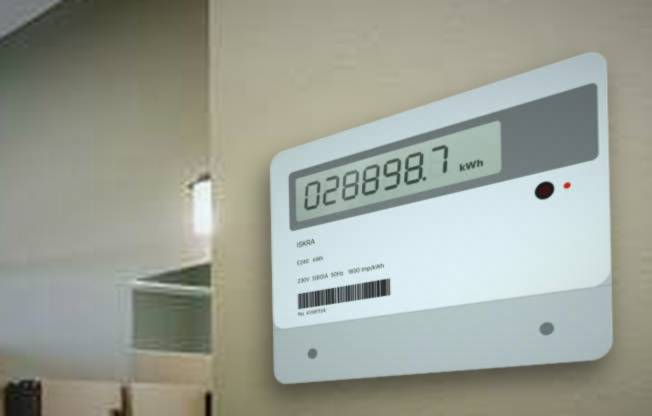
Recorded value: 28898.7 (kWh)
